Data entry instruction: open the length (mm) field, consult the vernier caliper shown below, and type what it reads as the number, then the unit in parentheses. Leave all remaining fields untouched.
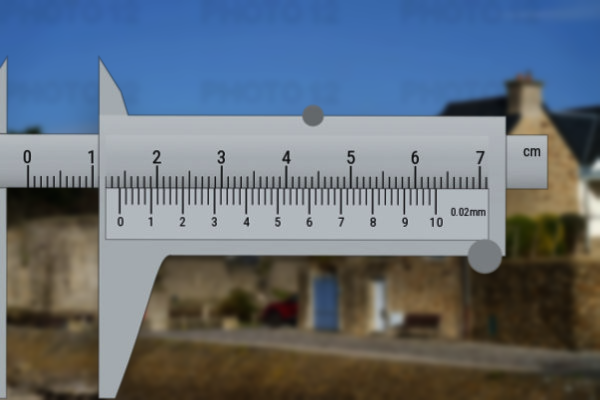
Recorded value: 14.2 (mm)
